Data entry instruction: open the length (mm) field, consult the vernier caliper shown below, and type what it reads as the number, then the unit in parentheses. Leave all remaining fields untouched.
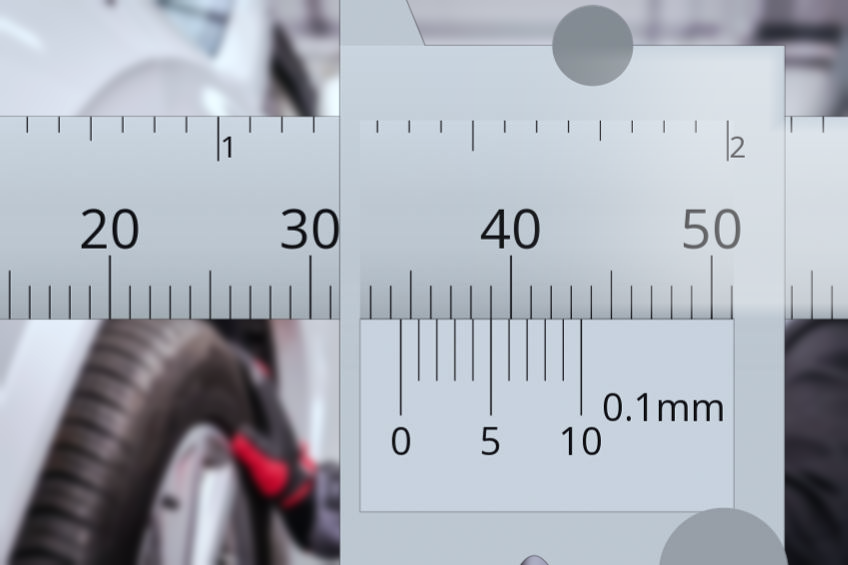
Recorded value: 34.5 (mm)
